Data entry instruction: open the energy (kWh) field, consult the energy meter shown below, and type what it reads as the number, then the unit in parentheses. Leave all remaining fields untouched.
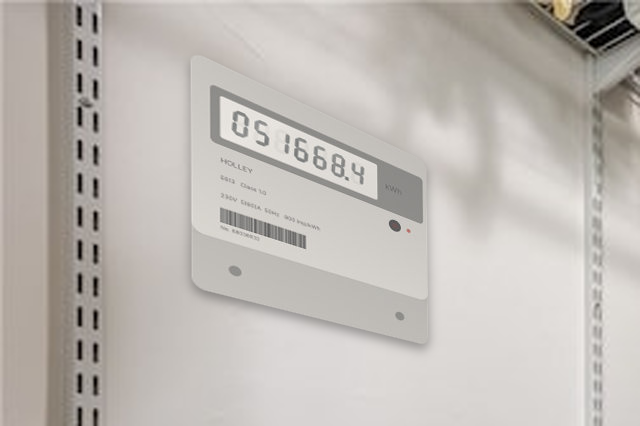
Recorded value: 51668.4 (kWh)
